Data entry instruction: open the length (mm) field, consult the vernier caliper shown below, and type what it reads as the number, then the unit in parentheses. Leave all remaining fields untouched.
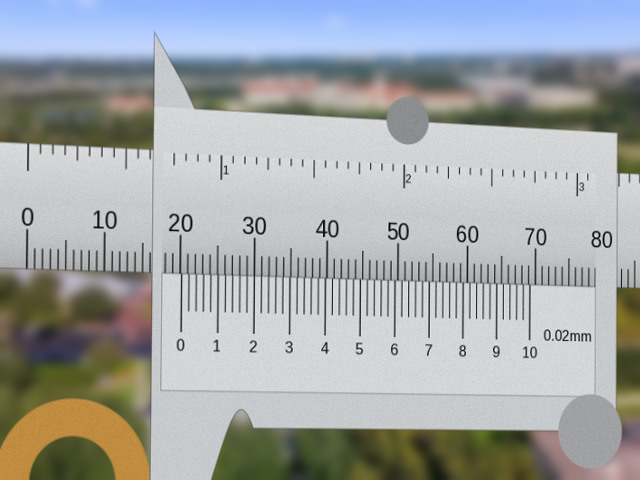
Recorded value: 20.2 (mm)
